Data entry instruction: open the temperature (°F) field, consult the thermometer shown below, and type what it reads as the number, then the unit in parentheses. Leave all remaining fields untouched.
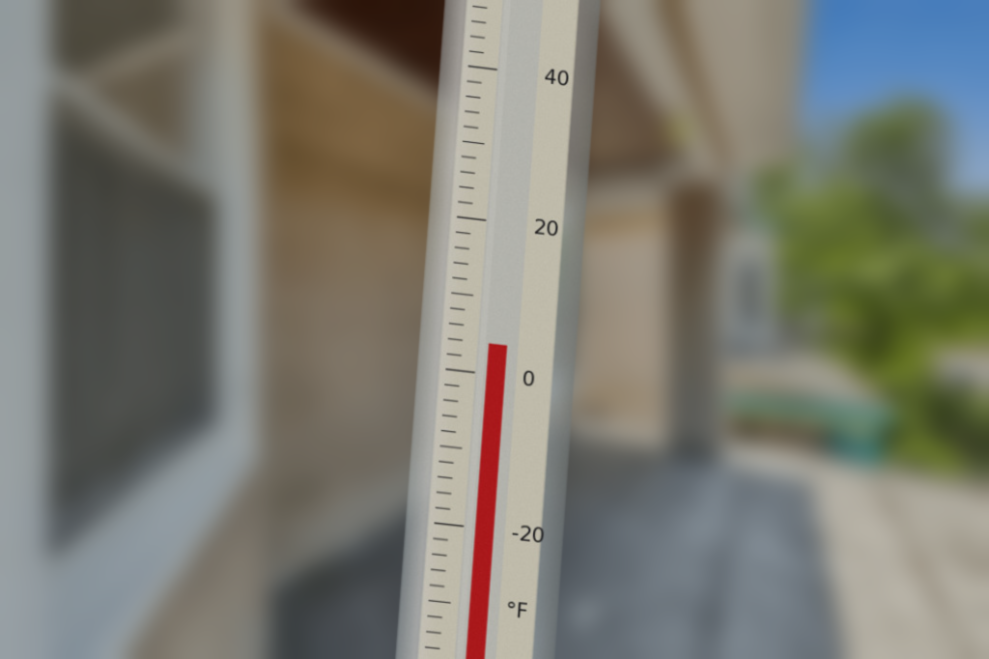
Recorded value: 4 (°F)
